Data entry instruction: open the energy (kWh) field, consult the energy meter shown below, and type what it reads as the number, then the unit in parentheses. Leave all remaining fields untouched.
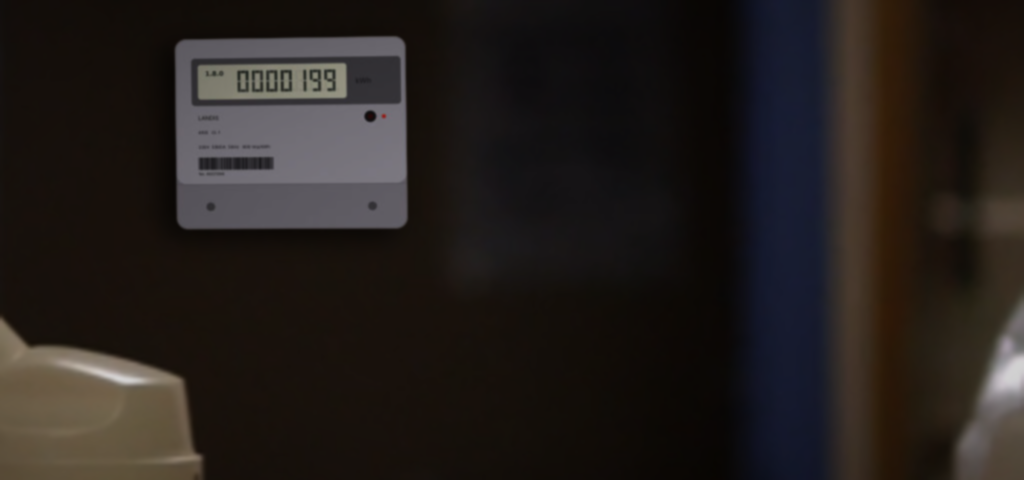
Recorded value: 199 (kWh)
